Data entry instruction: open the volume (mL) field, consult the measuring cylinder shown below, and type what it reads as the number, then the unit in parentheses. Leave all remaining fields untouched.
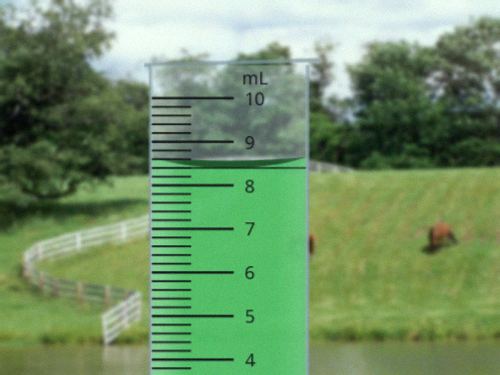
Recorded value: 8.4 (mL)
